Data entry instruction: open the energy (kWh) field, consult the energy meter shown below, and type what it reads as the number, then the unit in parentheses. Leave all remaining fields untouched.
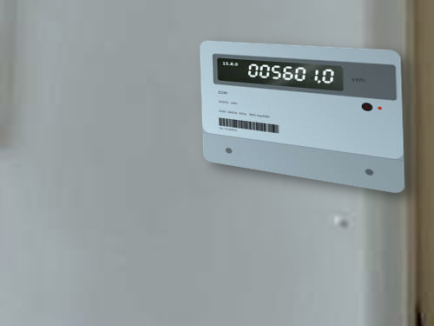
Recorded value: 5601.0 (kWh)
